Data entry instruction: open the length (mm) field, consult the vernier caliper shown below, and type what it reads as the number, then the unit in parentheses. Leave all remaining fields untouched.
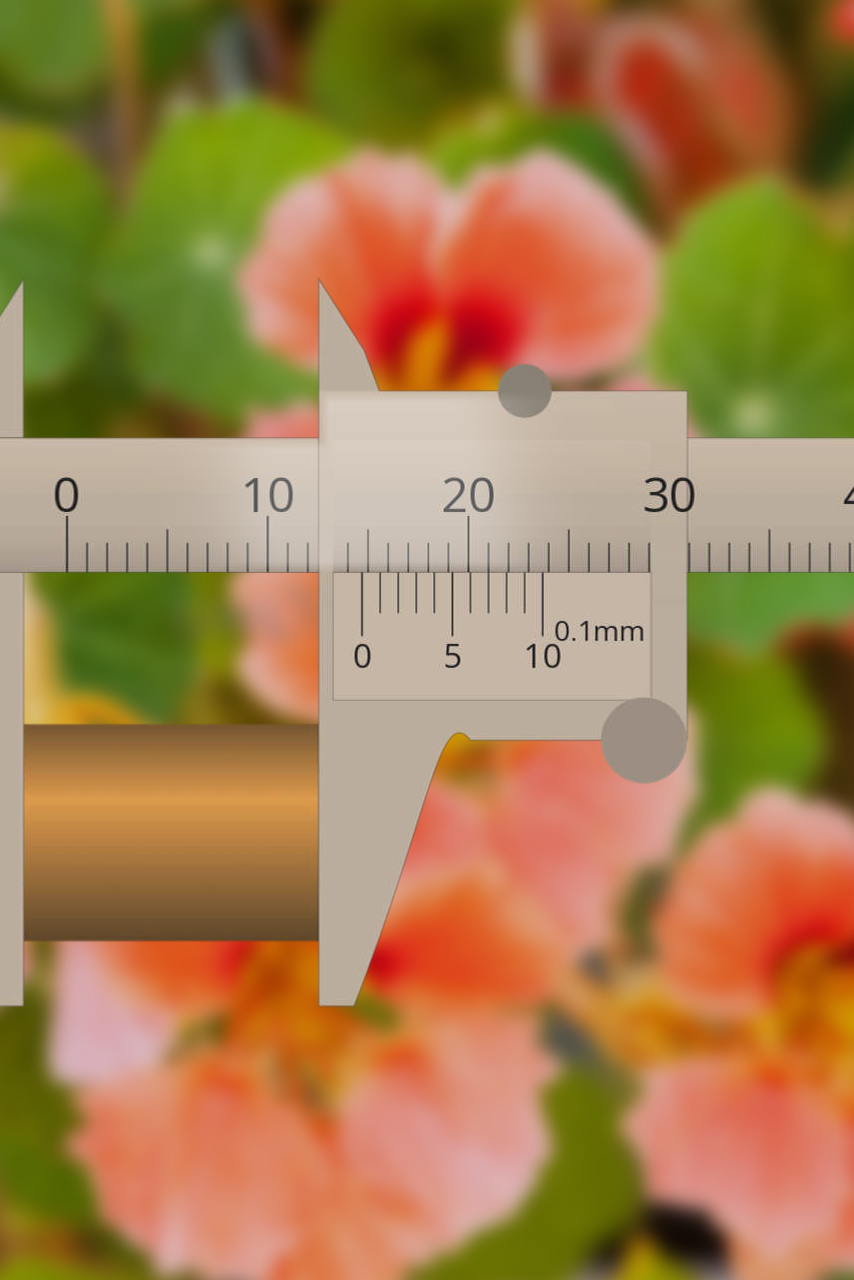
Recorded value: 14.7 (mm)
